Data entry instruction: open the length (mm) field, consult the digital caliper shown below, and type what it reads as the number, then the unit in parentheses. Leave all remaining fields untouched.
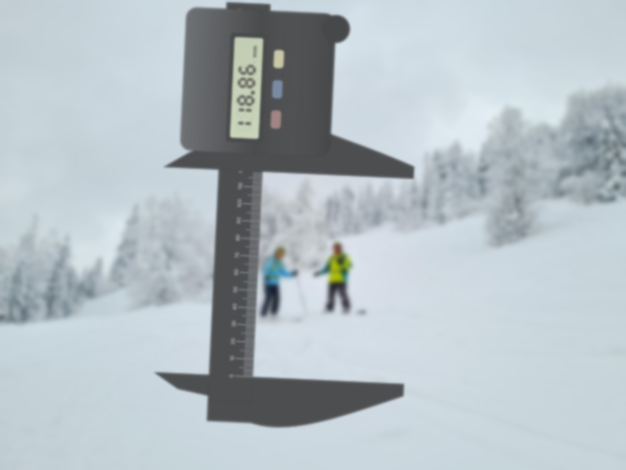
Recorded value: 118.86 (mm)
